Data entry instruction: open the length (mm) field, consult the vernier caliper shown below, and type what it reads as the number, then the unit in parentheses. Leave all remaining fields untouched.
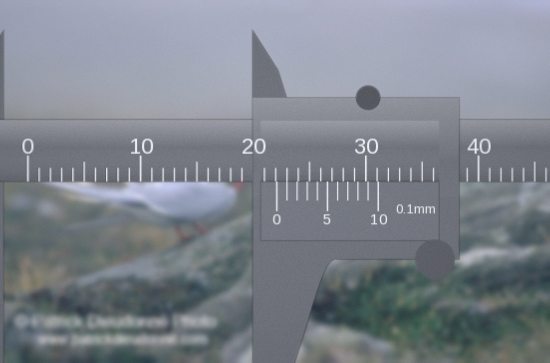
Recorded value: 22.1 (mm)
